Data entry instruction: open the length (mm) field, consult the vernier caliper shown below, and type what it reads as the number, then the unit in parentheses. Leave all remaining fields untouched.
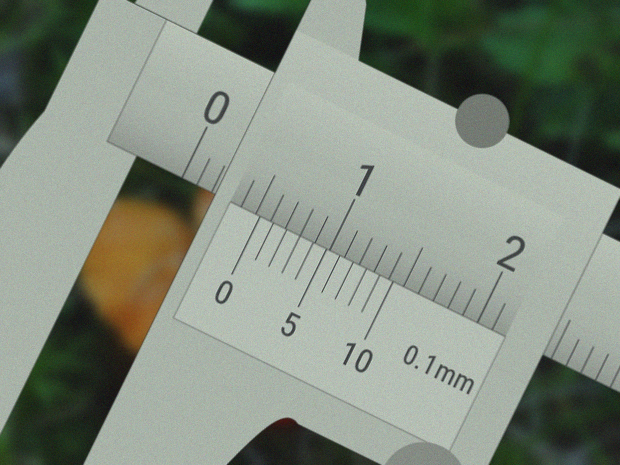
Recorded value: 5.3 (mm)
